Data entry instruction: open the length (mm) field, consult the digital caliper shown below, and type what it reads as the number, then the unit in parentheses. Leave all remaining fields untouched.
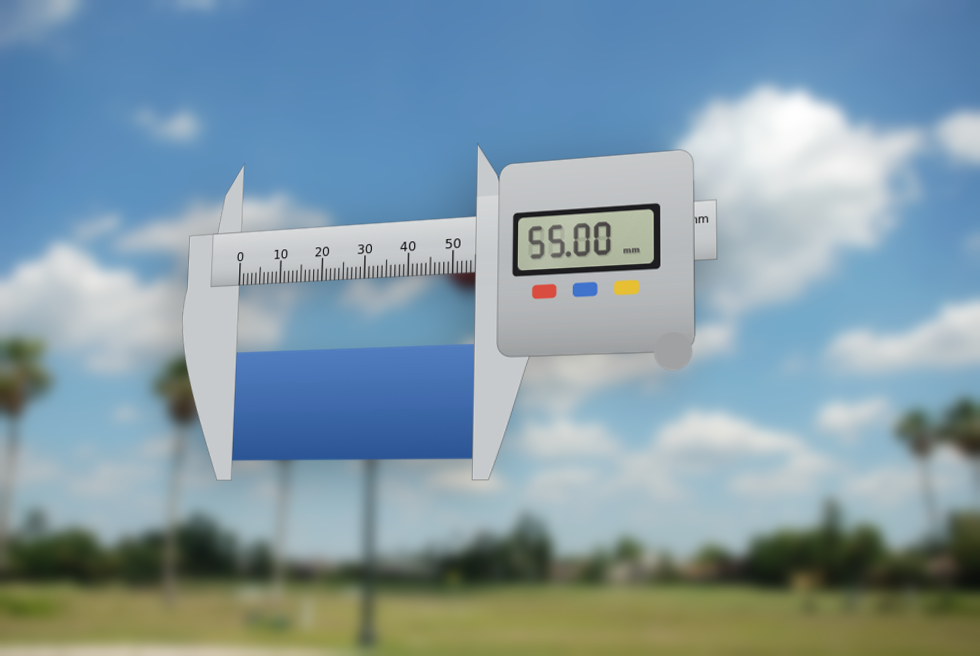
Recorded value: 55.00 (mm)
